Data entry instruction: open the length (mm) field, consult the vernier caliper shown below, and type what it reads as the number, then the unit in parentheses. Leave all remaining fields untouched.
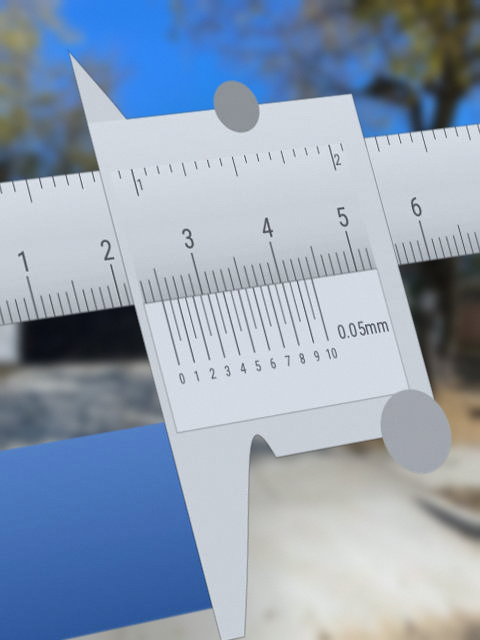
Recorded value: 25.0 (mm)
